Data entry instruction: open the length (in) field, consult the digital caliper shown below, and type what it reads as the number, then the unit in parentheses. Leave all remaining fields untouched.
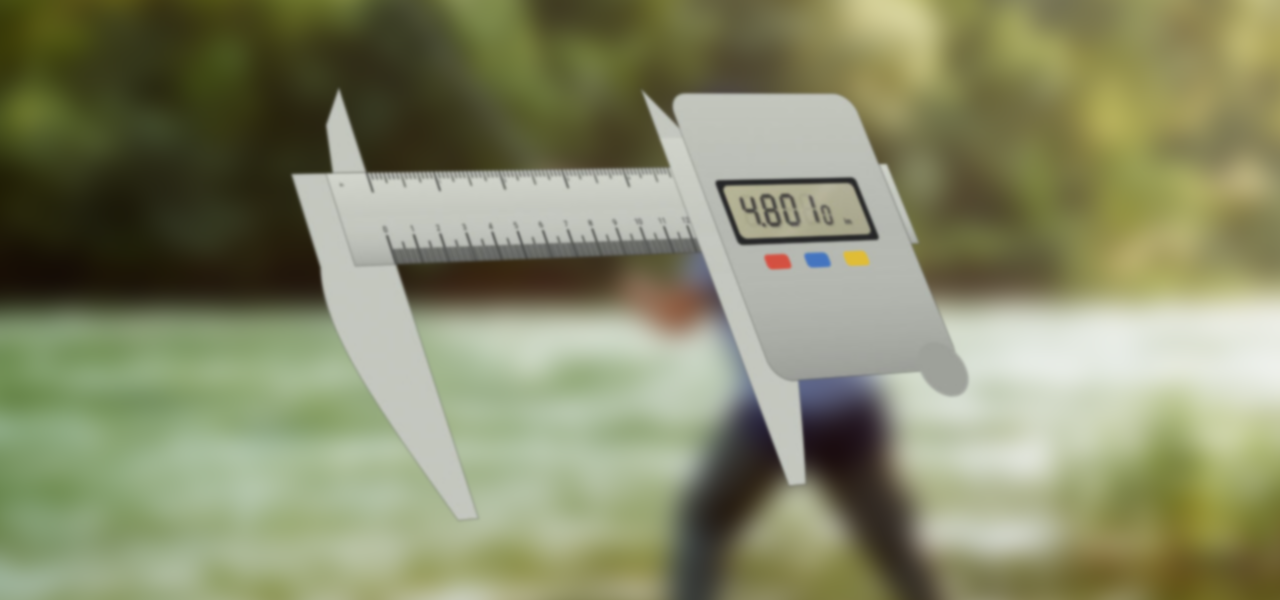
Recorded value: 4.8010 (in)
